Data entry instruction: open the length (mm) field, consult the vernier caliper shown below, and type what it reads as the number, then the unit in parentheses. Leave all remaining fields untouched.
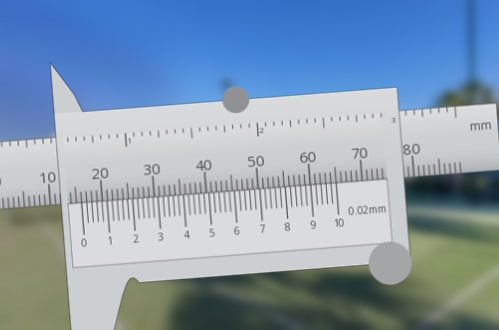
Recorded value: 16.0 (mm)
